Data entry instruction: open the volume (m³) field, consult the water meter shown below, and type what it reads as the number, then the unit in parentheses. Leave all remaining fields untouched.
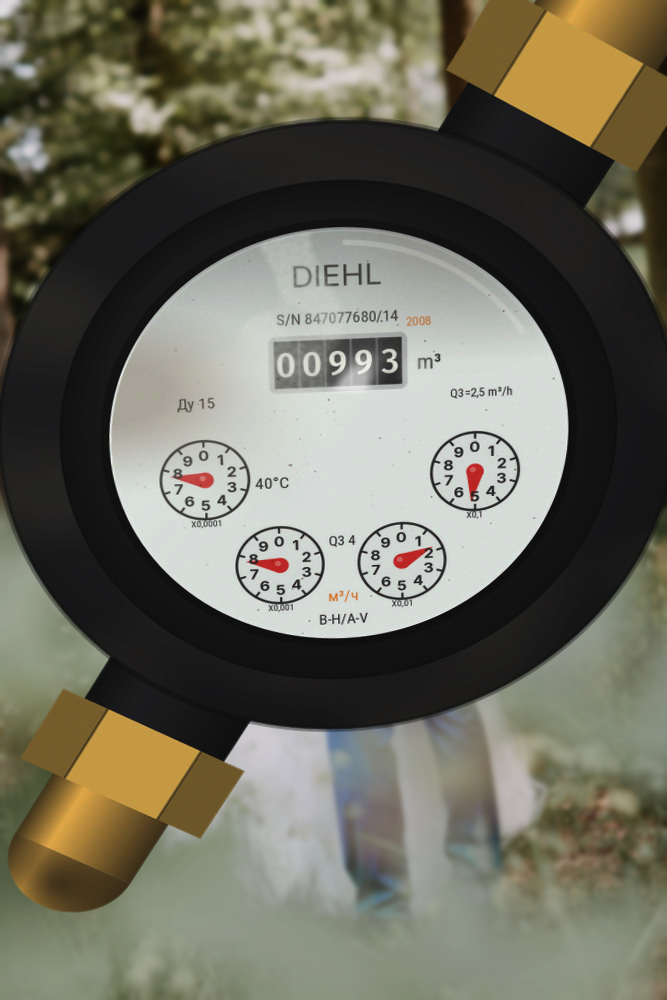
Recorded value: 993.5177 (m³)
